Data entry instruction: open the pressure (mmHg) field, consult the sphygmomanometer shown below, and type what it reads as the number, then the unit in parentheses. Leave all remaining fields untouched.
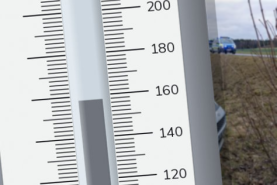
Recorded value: 158 (mmHg)
